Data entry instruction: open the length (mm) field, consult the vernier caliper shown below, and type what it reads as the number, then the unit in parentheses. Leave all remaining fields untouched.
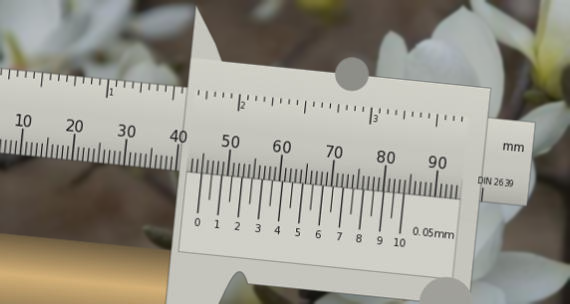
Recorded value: 45.0 (mm)
